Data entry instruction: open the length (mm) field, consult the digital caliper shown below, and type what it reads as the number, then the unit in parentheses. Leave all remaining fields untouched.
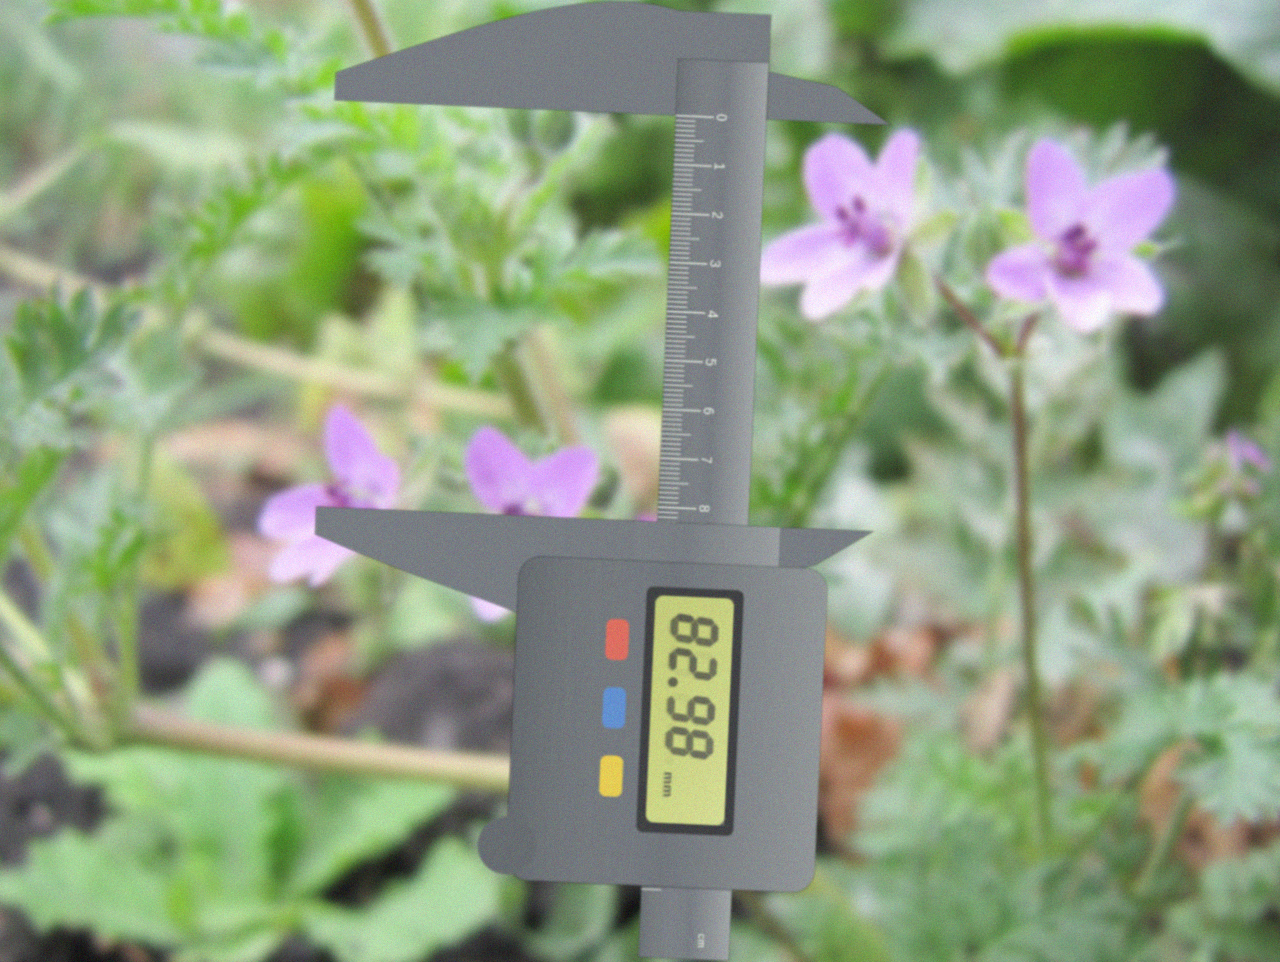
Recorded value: 82.98 (mm)
